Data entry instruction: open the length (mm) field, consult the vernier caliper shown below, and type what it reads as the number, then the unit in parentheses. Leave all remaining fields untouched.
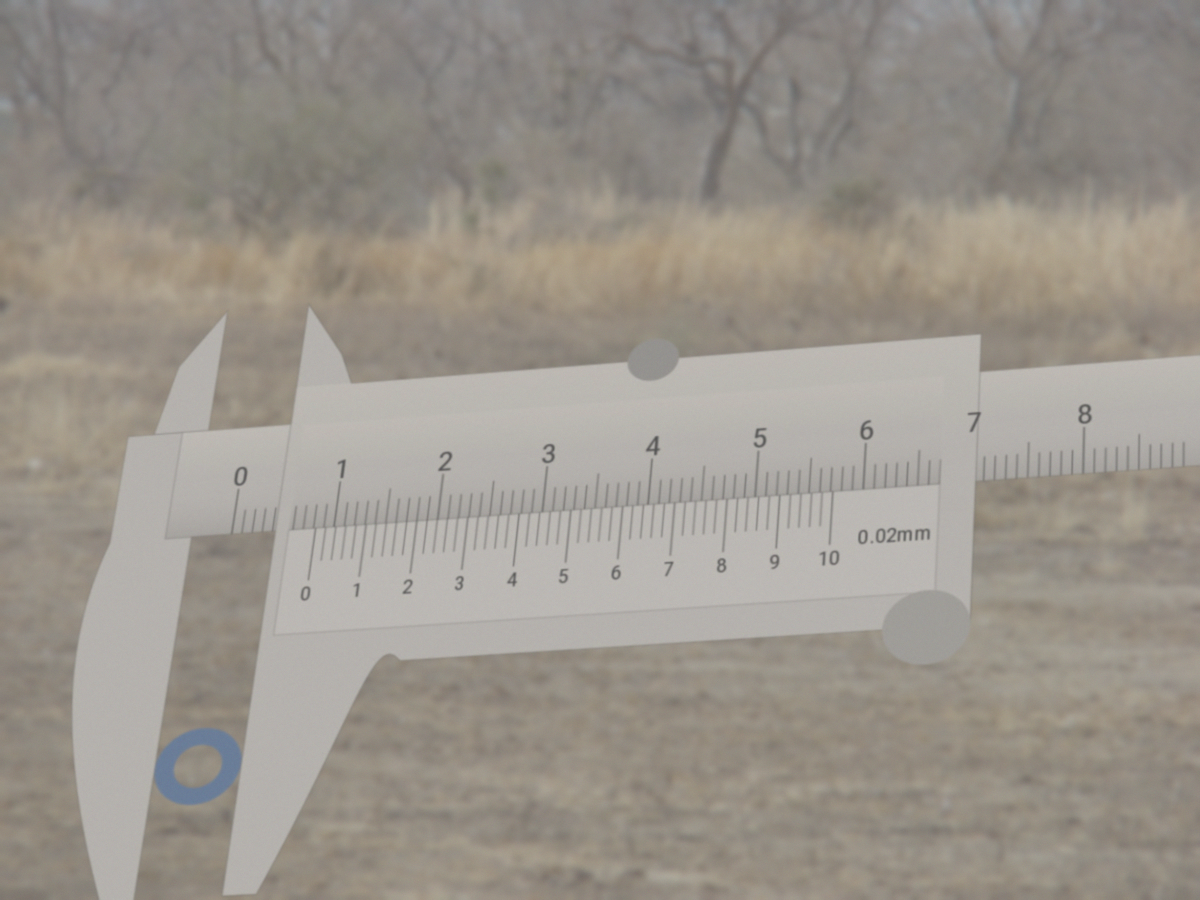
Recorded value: 8.2 (mm)
